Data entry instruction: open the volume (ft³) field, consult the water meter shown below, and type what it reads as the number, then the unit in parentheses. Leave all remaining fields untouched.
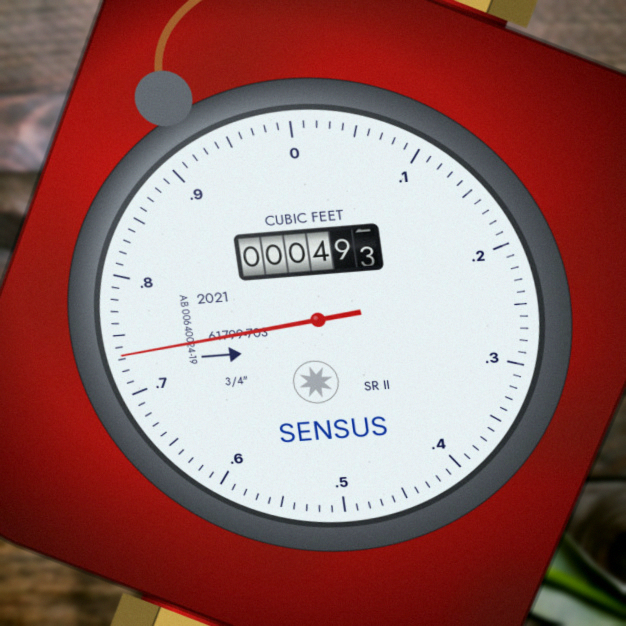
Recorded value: 492.73 (ft³)
